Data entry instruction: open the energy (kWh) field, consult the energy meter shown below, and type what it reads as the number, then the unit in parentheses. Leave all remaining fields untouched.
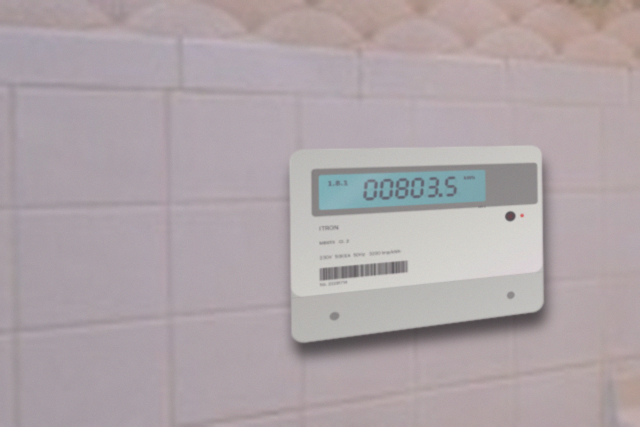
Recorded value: 803.5 (kWh)
